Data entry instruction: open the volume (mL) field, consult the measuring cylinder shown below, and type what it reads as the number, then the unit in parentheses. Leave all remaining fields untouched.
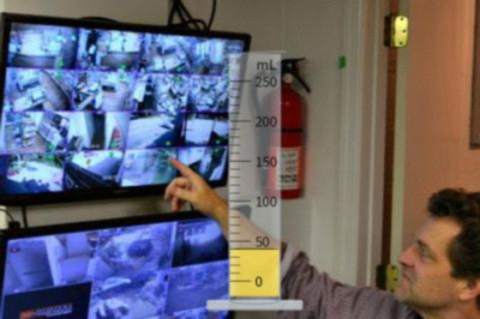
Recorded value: 40 (mL)
